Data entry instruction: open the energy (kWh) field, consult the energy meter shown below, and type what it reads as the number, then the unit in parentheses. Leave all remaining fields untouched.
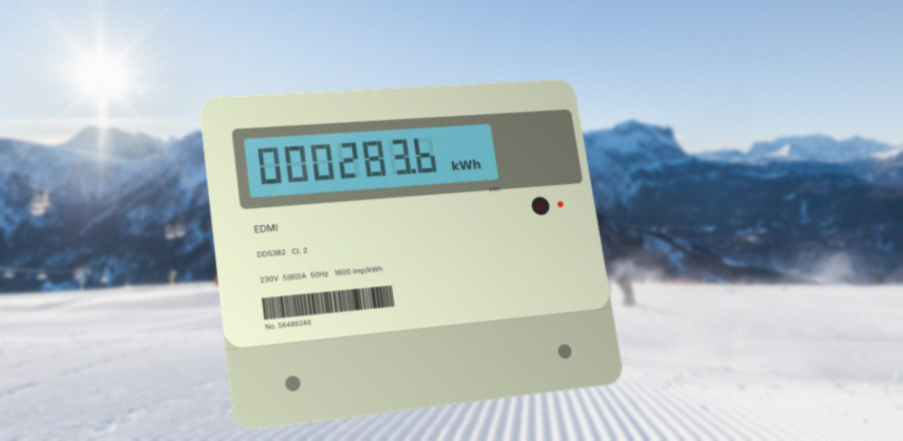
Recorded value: 283.6 (kWh)
